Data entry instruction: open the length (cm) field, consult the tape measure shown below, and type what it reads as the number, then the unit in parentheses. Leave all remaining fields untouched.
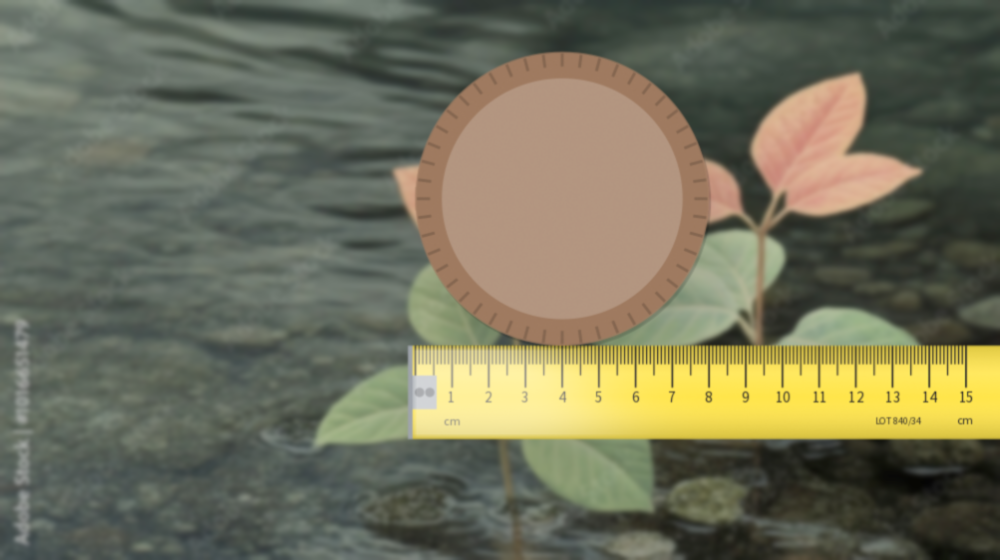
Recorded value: 8 (cm)
